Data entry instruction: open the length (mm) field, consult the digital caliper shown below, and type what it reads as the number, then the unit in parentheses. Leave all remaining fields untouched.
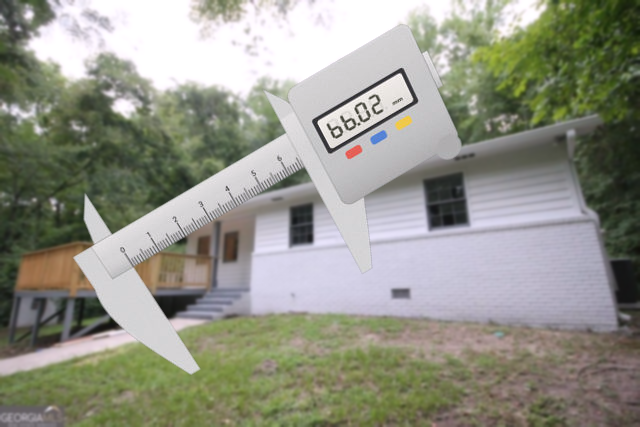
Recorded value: 66.02 (mm)
